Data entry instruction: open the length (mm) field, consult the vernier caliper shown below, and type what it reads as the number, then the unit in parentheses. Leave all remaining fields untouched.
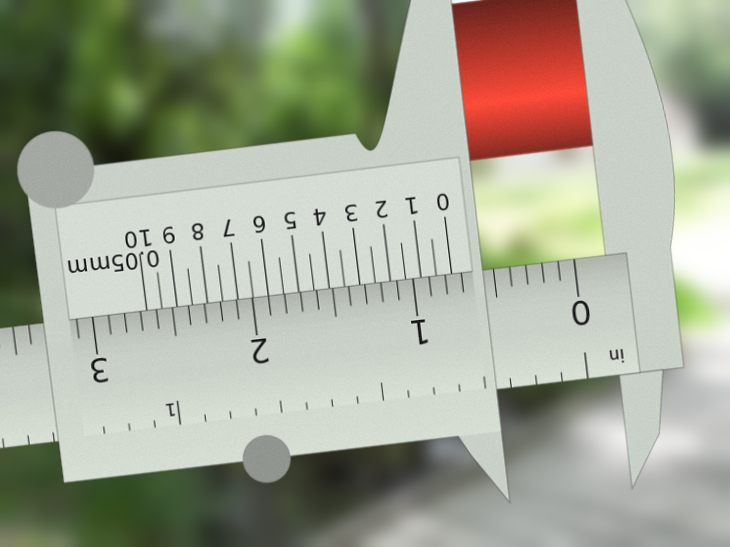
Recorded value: 7.6 (mm)
